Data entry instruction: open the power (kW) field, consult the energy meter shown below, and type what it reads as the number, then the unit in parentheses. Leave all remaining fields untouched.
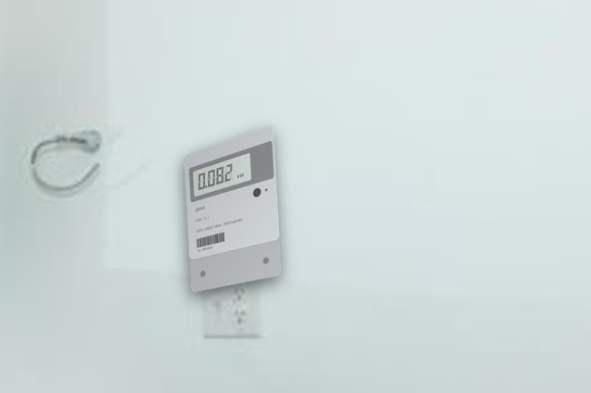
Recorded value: 0.082 (kW)
